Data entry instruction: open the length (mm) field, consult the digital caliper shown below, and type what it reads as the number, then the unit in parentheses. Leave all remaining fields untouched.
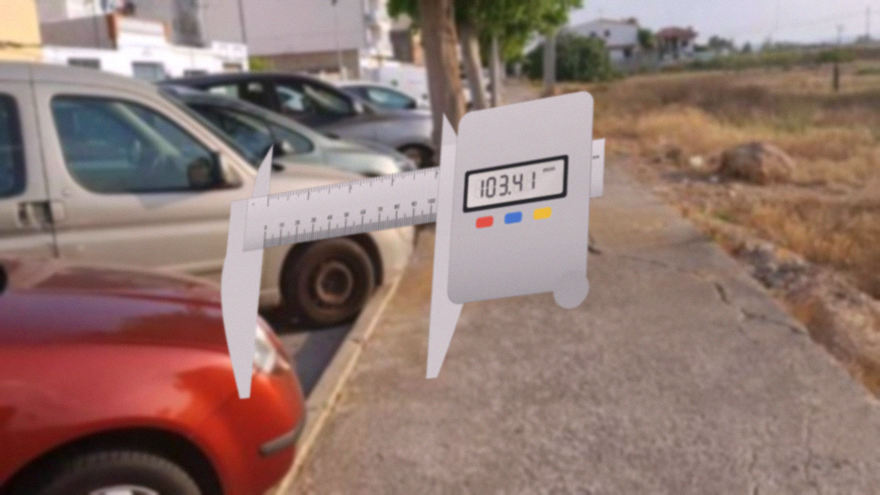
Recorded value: 103.41 (mm)
